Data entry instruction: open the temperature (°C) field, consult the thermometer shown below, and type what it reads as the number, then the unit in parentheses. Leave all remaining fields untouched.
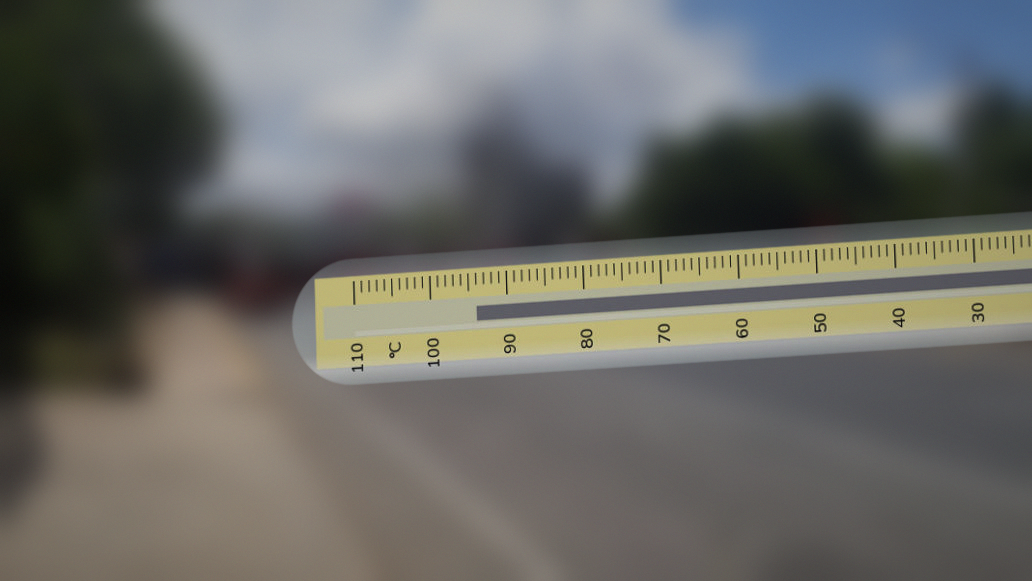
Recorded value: 94 (°C)
